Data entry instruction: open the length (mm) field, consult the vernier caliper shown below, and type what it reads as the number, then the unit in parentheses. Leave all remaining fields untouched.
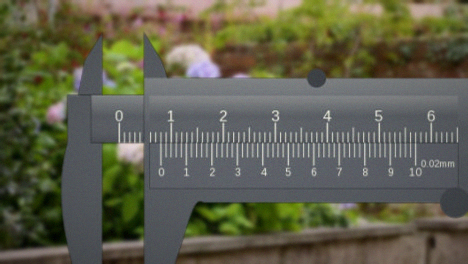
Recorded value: 8.0 (mm)
